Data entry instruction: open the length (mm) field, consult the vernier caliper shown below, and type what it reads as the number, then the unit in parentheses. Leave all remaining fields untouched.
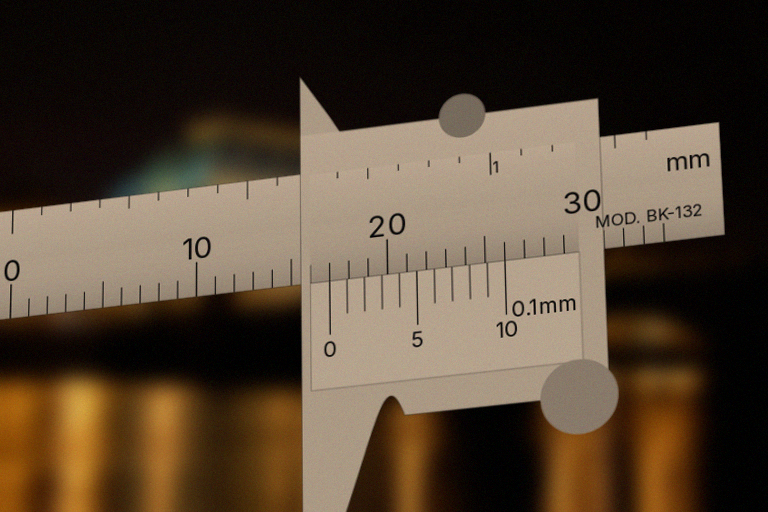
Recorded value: 17.0 (mm)
